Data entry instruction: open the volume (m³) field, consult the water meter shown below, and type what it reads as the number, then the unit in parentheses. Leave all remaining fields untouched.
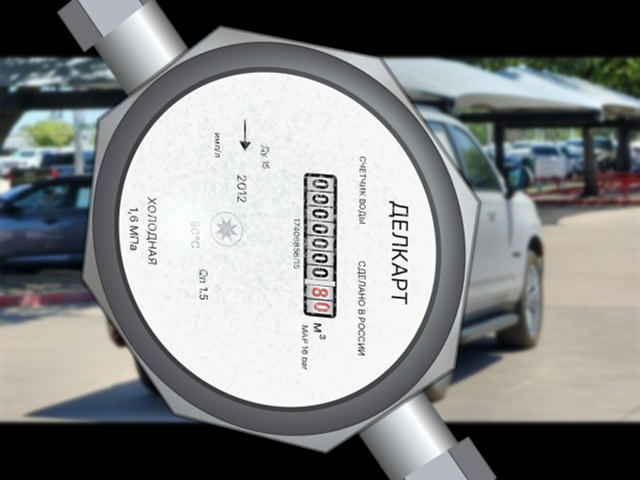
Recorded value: 0.80 (m³)
